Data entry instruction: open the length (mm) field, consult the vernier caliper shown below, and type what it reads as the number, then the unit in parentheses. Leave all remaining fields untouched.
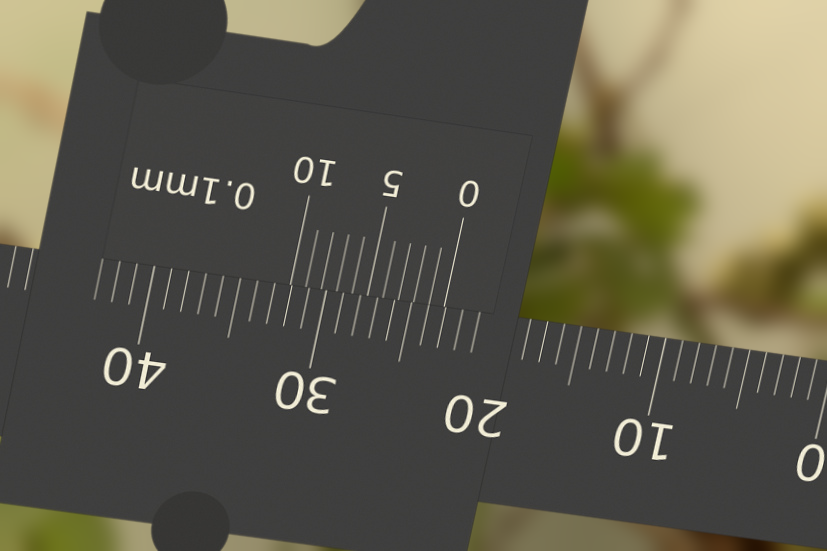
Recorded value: 23.1 (mm)
